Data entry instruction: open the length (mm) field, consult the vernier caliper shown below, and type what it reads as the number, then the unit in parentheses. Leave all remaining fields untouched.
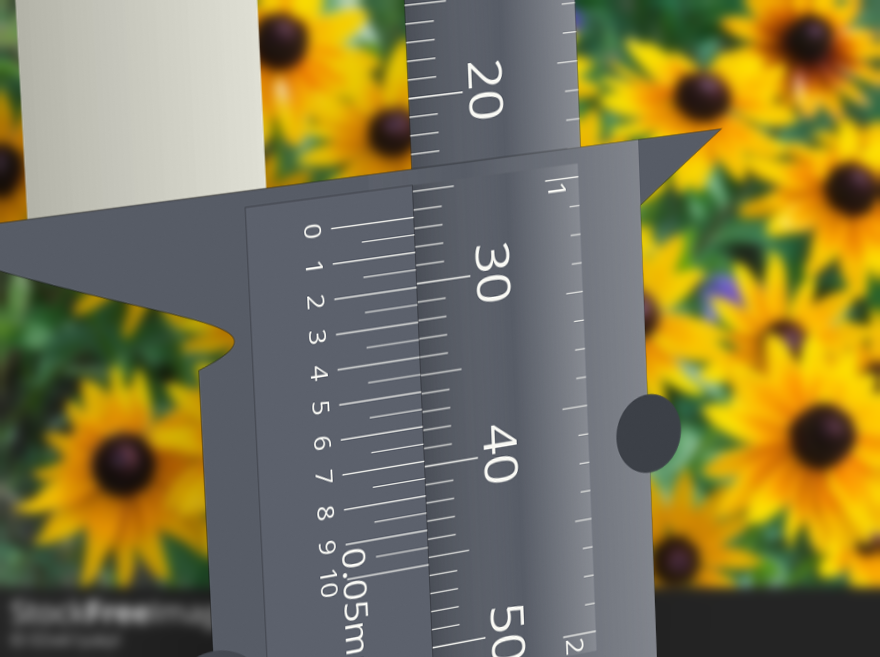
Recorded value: 26.4 (mm)
